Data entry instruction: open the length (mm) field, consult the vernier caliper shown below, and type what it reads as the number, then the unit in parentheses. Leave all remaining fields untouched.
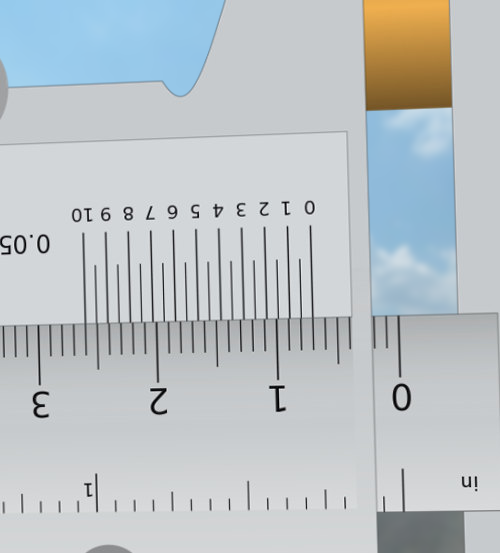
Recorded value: 7.0 (mm)
